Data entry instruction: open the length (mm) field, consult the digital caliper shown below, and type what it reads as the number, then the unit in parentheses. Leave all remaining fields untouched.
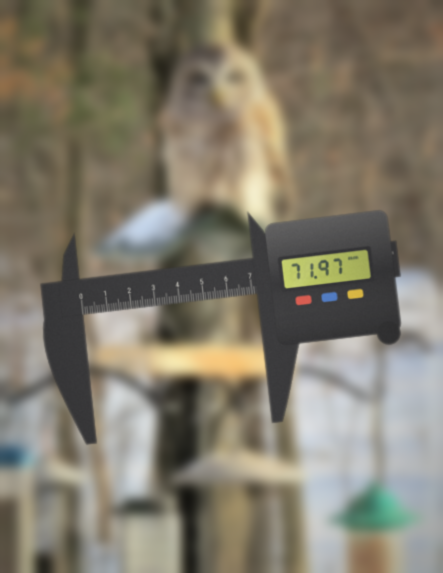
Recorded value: 71.97 (mm)
